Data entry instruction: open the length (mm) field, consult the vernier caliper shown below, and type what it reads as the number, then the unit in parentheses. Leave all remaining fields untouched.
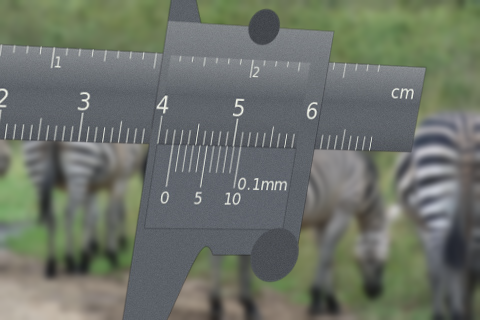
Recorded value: 42.0 (mm)
